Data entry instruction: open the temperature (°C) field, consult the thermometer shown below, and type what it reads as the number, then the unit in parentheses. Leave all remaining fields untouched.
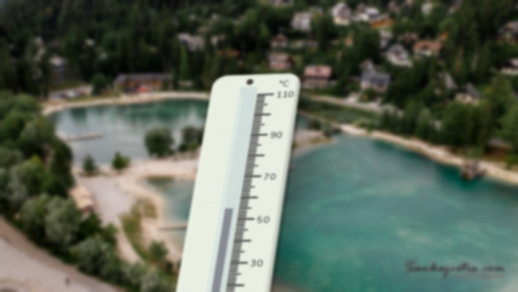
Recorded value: 55 (°C)
